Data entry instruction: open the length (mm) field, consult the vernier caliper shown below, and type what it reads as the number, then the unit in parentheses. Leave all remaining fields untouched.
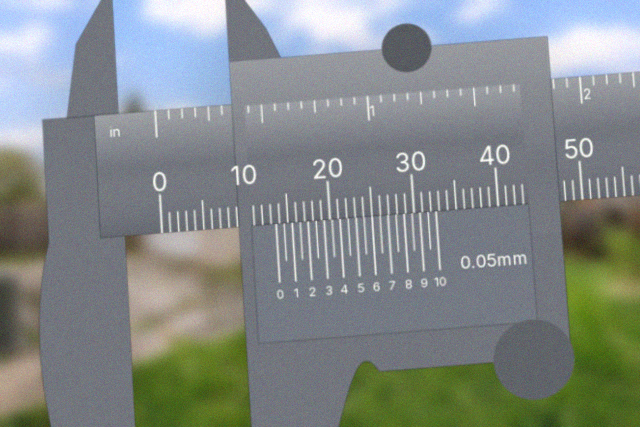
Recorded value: 13.6 (mm)
